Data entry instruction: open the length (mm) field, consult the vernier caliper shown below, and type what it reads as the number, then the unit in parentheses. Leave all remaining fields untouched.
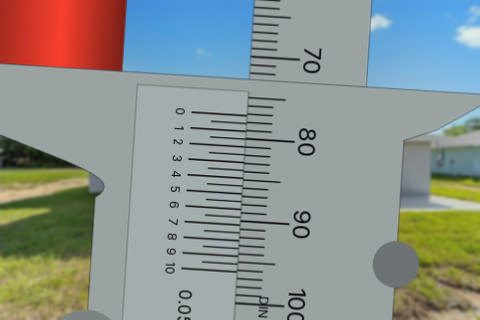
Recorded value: 77.2 (mm)
